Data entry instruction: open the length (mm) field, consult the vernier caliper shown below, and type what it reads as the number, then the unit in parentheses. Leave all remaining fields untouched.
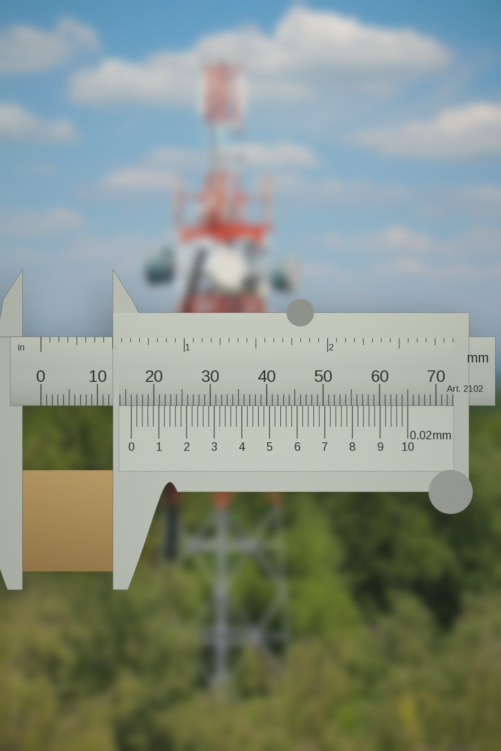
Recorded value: 16.0 (mm)
